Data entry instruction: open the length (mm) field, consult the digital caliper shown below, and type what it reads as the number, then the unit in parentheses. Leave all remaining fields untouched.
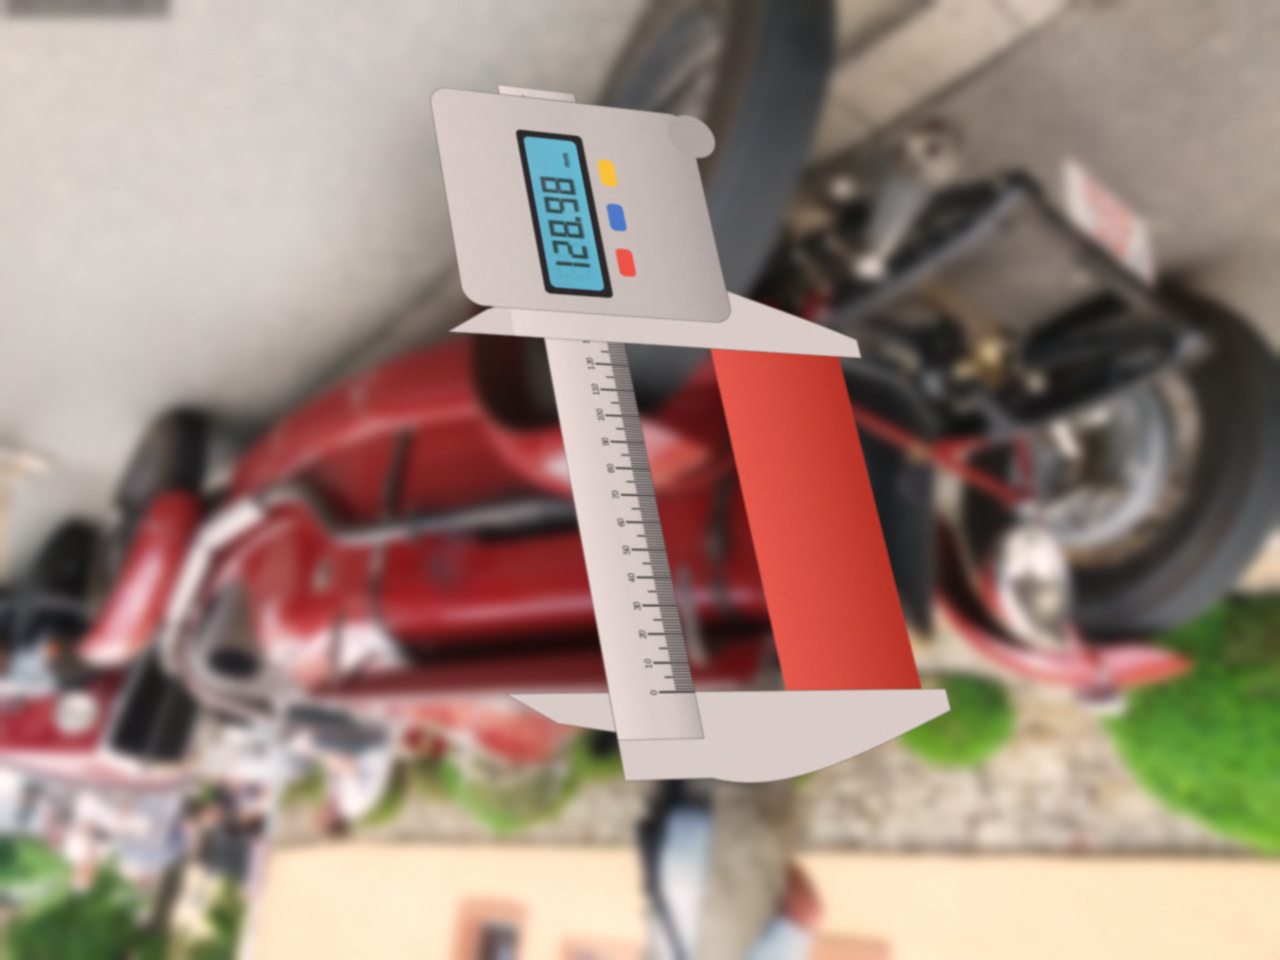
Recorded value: 128.98 (mm)
